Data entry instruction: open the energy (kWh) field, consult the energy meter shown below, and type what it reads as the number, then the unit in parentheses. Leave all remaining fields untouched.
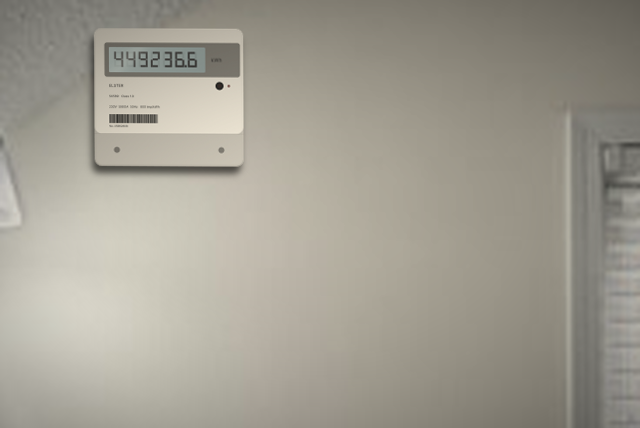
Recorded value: 449236.6 (kWh)
